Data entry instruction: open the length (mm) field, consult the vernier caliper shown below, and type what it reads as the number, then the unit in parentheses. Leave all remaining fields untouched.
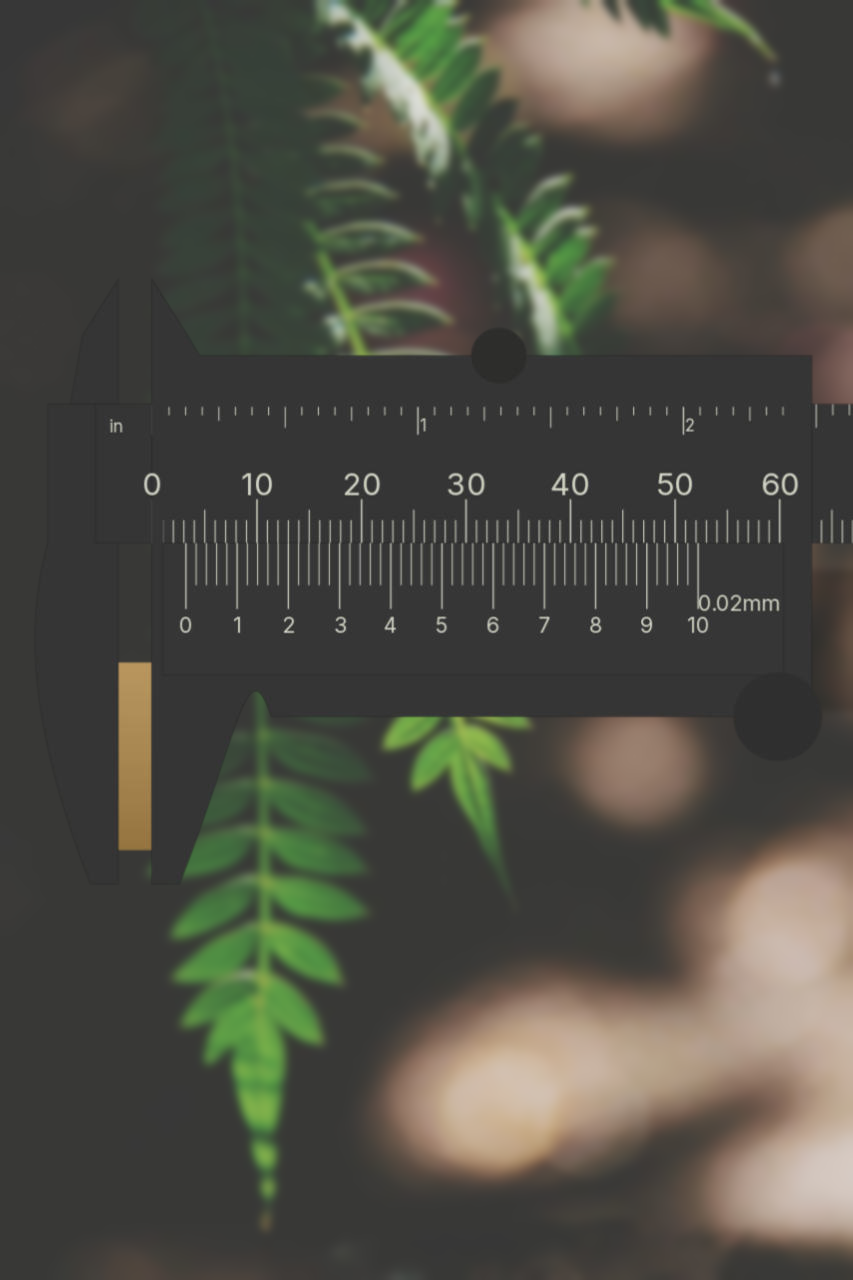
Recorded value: 3.2 (mm)
